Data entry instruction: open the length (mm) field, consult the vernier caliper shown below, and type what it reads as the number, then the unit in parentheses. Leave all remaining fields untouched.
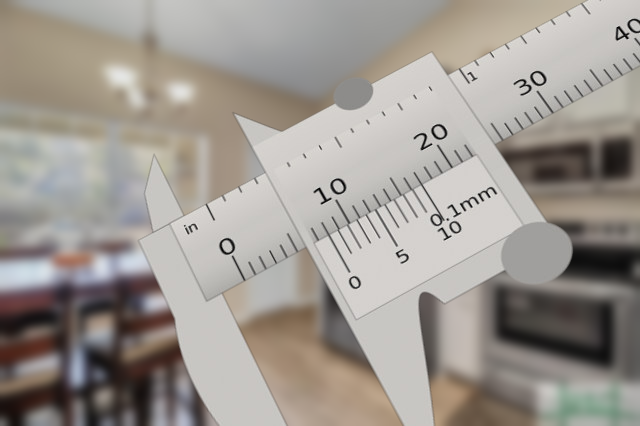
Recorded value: 8.0 (mm)
